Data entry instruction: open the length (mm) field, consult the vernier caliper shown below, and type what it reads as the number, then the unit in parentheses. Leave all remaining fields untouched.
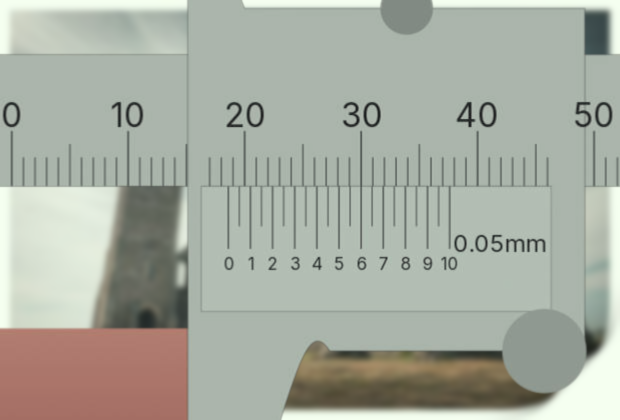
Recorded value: 18.6 (mm)
